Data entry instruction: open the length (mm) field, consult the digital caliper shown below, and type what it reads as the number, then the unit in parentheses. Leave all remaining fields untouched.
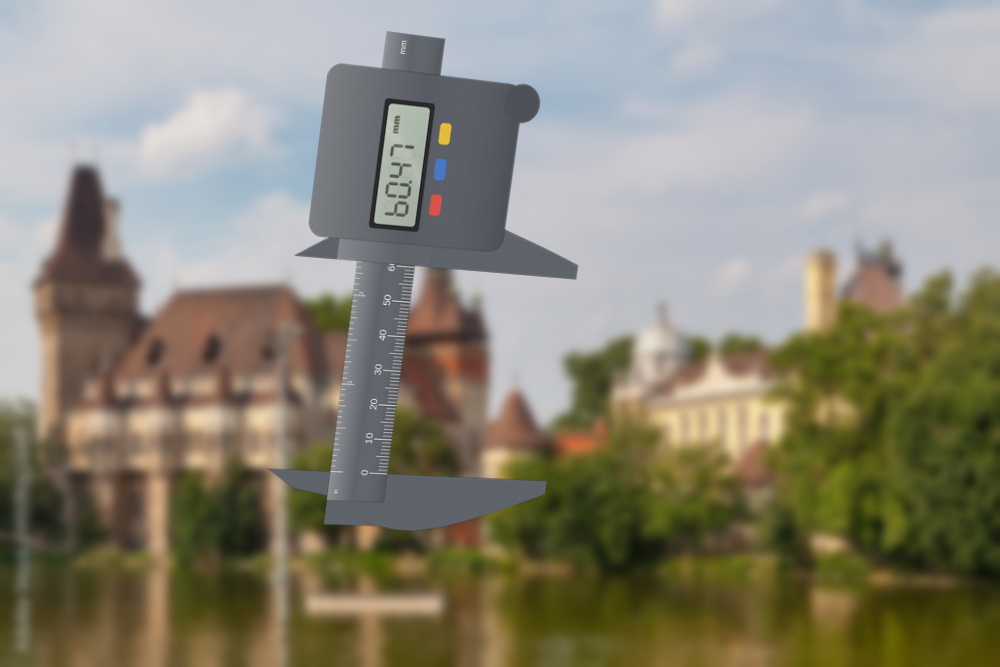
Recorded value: 60.47 (mm)
